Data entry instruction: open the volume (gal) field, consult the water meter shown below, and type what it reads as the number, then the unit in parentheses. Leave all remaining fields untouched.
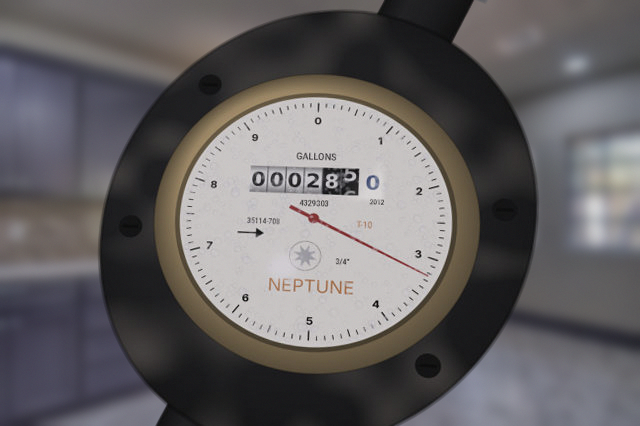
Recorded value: 2853.2 (gal)
